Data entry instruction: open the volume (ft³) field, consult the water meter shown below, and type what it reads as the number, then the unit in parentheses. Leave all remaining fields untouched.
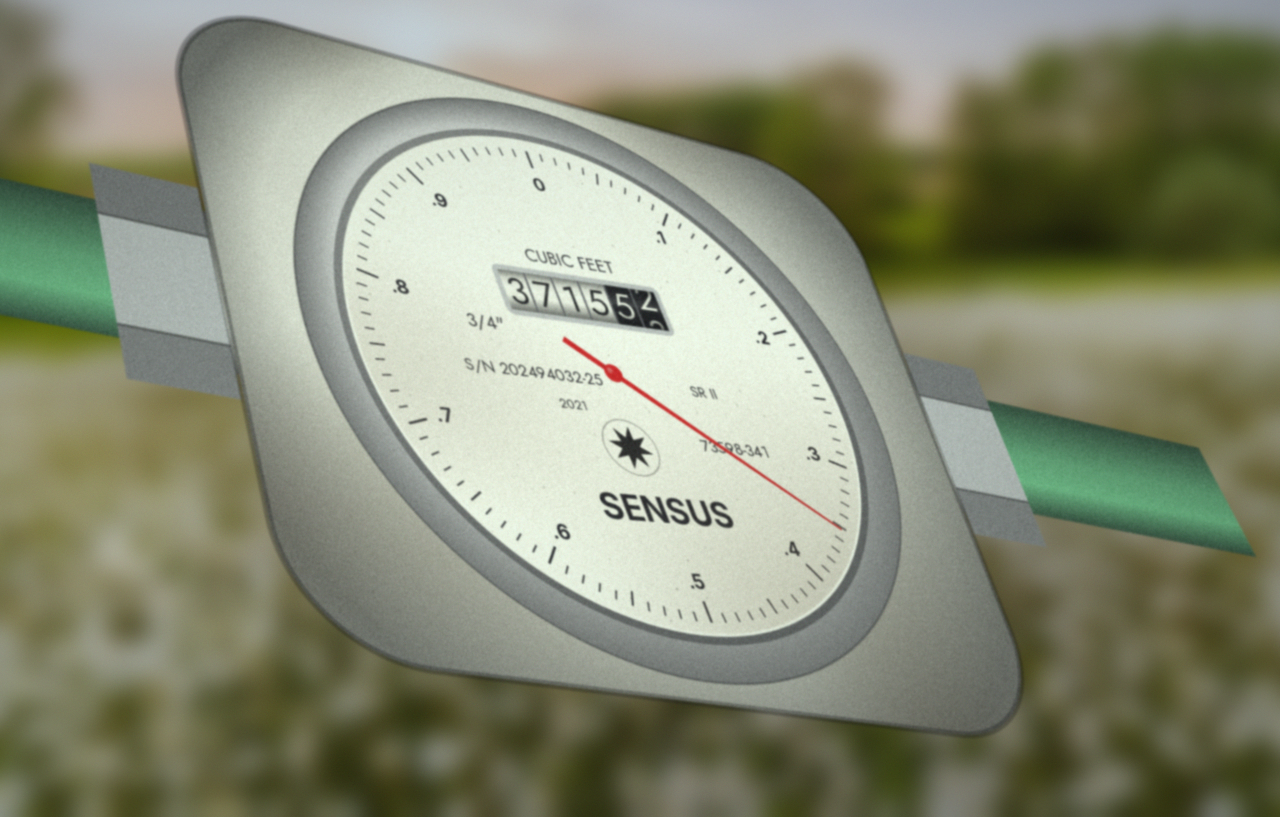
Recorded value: 371552.35 (ft³)
